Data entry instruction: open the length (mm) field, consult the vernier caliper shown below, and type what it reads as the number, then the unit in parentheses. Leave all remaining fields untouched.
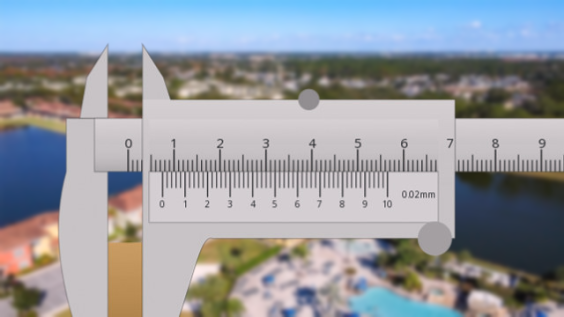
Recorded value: 7.5 (mm)
